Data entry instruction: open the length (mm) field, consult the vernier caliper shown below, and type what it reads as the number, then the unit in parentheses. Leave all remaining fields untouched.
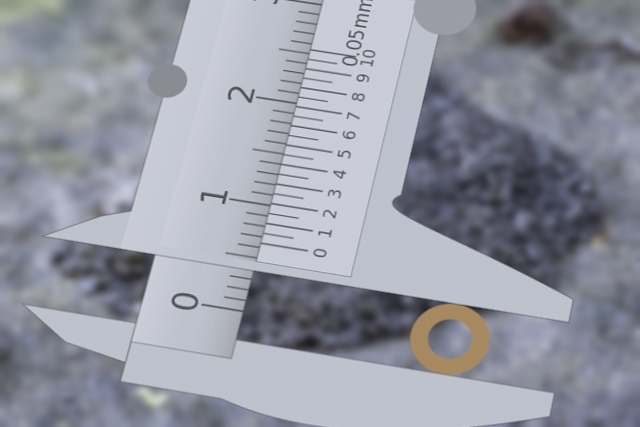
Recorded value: 6.4 (mm)
